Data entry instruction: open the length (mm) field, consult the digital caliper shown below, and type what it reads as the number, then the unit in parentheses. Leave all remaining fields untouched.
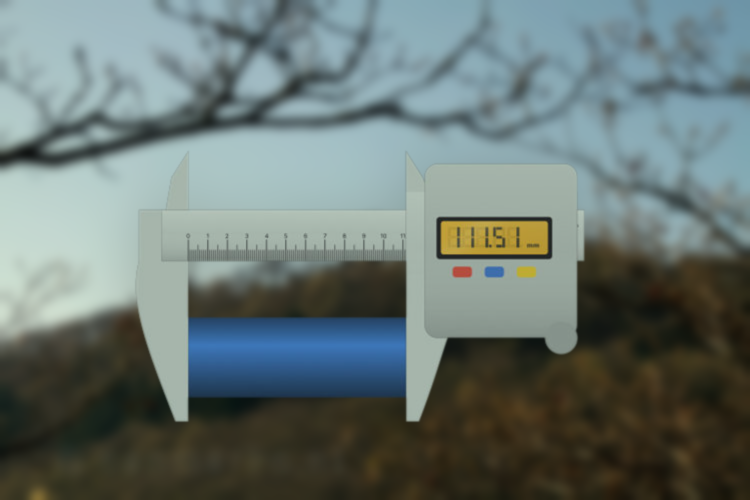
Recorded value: 111.51 (mm)
